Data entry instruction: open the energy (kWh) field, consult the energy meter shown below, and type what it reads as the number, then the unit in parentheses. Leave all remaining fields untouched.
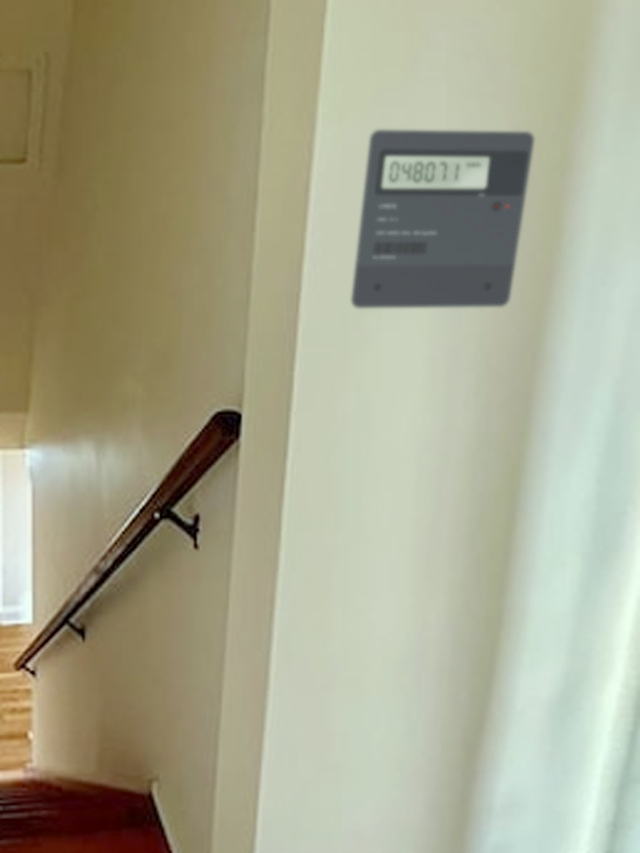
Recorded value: 48071 (kWh)
